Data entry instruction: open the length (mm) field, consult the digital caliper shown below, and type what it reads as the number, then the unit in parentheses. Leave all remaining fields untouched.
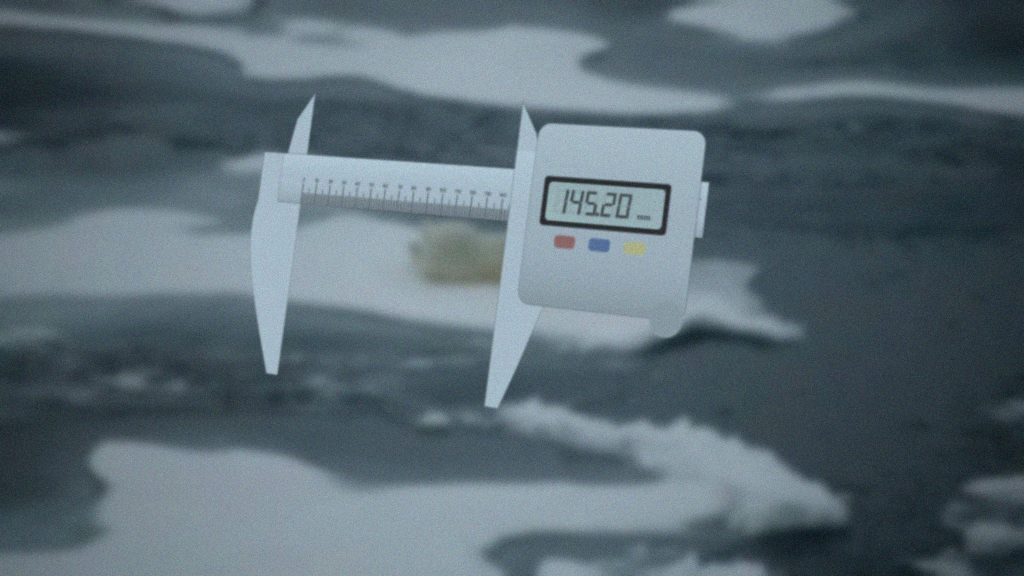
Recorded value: 145.20 (mm)
